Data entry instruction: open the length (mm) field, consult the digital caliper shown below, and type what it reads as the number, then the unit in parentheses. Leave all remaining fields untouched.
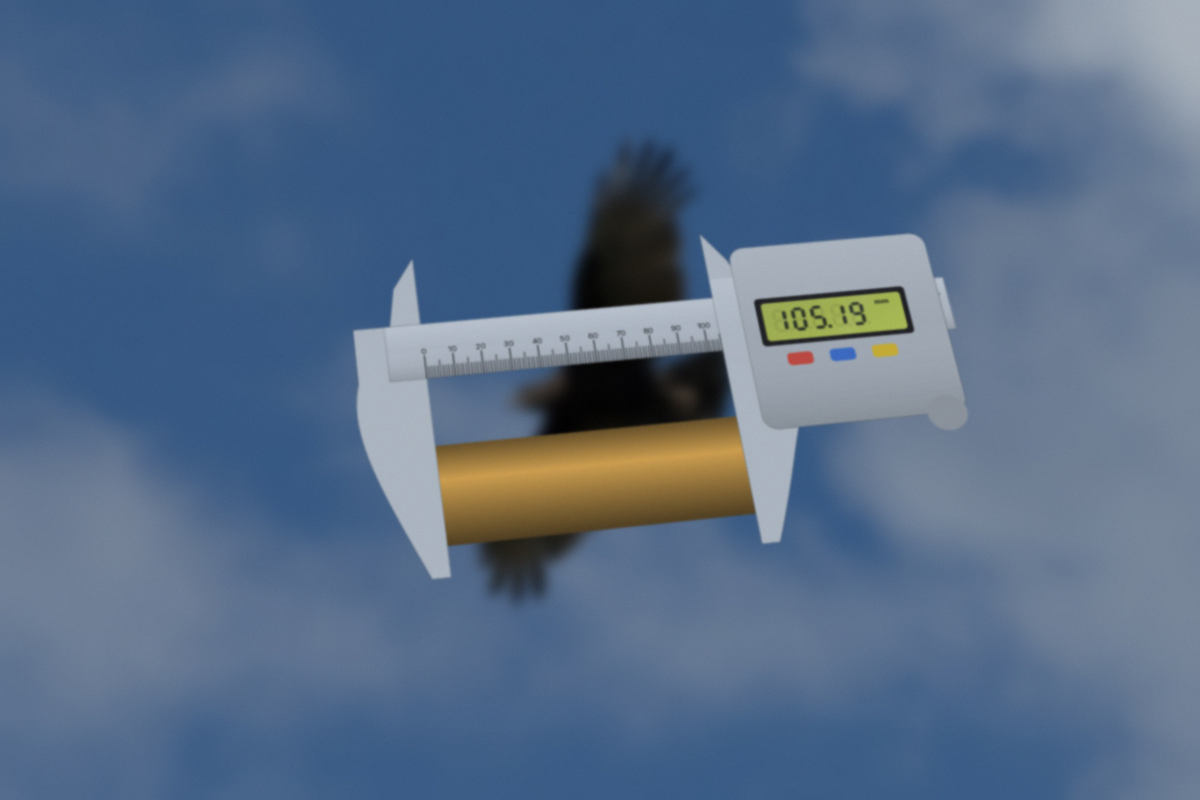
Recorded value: 105.19 (mm)
